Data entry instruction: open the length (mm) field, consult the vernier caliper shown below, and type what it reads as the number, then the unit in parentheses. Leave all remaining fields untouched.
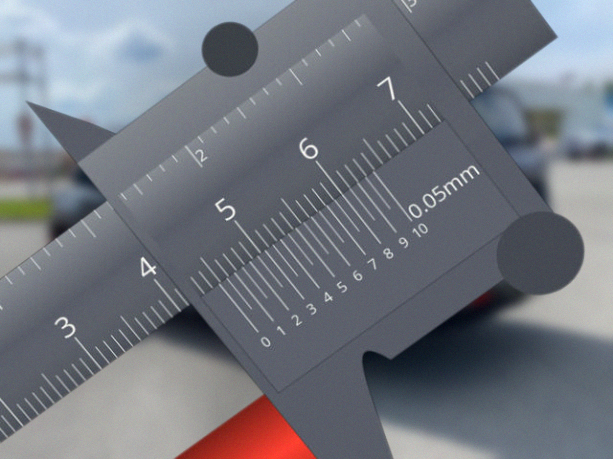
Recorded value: 44.8 (mm)
